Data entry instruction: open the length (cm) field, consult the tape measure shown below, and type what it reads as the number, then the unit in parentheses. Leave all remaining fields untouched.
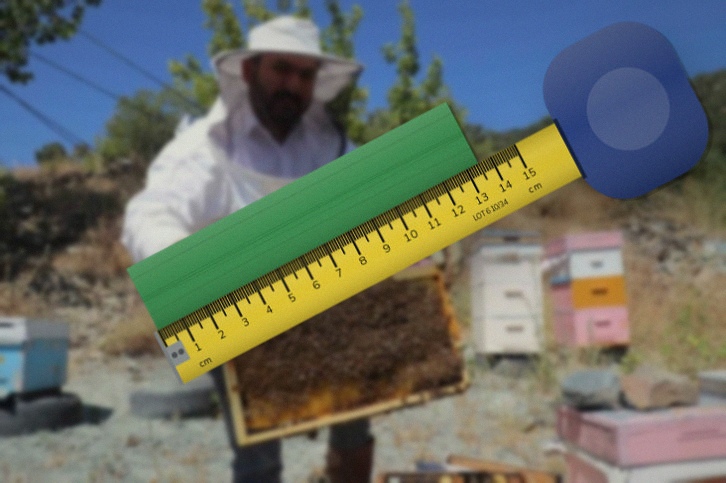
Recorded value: 13.5 (cm)
